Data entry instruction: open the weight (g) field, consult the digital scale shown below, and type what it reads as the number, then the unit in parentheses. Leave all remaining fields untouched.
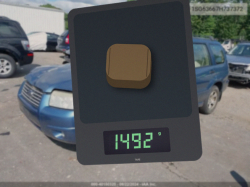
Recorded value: 1492 (g)
